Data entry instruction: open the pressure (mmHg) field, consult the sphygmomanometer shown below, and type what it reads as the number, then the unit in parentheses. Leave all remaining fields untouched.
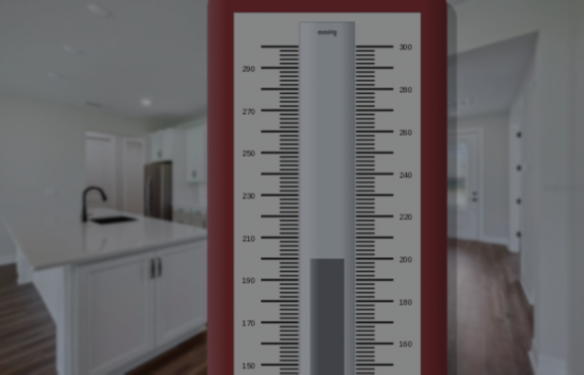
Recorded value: 200 (mmHg)
